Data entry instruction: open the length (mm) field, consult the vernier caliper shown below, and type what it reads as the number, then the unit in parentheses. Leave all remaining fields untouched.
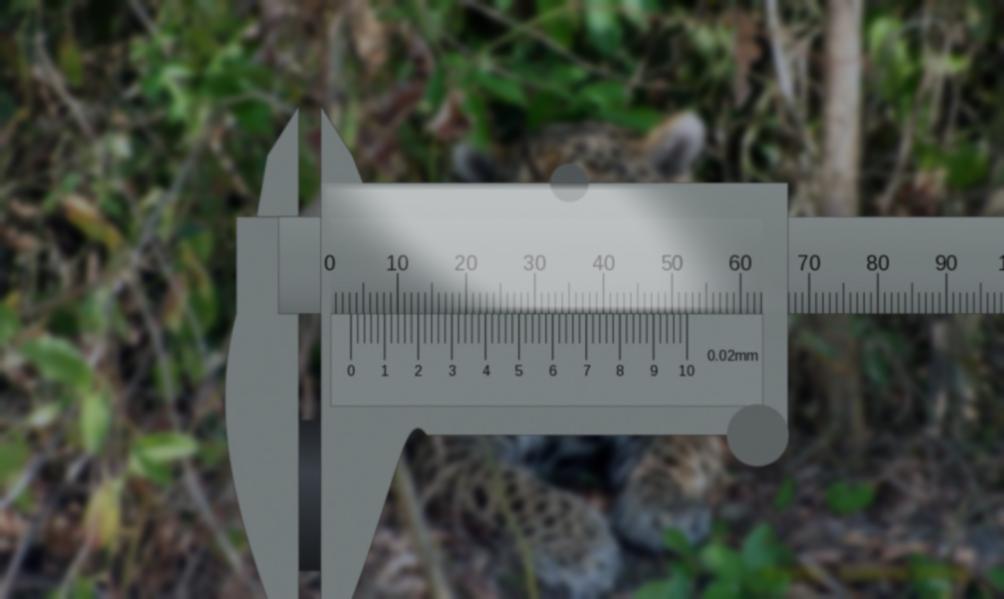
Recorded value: 3.2 (mm)
